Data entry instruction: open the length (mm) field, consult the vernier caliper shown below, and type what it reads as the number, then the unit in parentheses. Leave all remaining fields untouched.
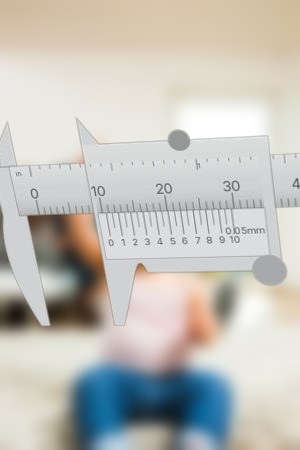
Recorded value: 10.6 (mm)
